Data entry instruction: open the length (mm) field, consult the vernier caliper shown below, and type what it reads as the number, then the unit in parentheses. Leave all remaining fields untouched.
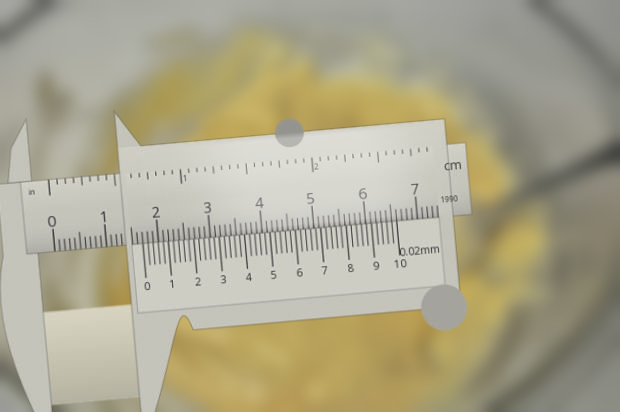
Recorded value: 17.0 (mm)
